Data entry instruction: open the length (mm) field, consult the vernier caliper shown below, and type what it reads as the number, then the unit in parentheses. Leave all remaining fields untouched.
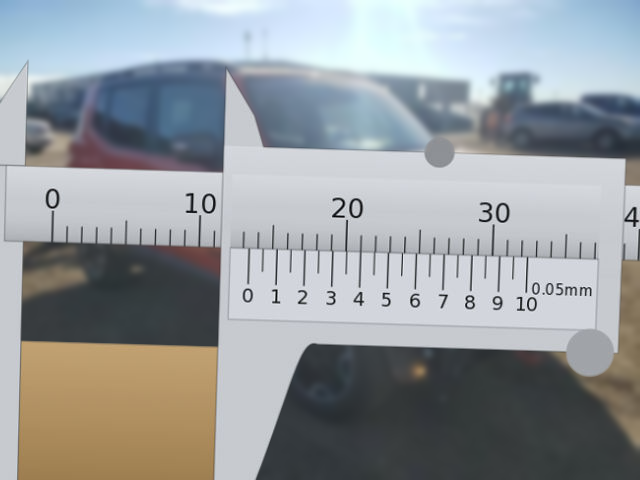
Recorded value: 13.4 (mm)
